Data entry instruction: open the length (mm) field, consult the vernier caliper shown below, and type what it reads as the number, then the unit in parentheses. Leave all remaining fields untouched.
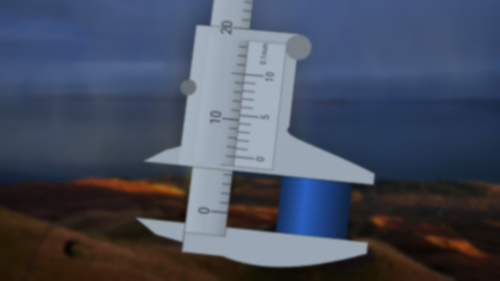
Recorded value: 6.0 (mm)
